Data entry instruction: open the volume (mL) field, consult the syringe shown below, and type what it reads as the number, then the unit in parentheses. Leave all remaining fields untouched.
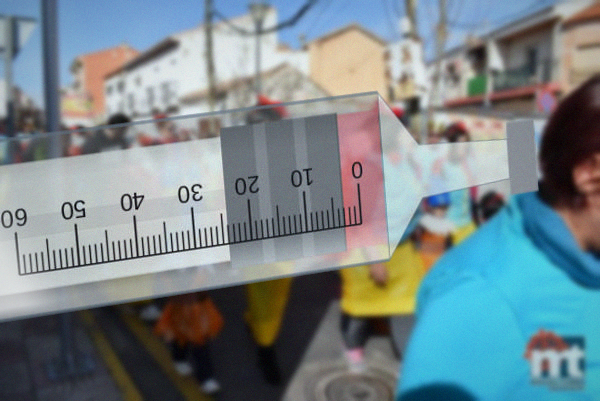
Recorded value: 3 (mL)
